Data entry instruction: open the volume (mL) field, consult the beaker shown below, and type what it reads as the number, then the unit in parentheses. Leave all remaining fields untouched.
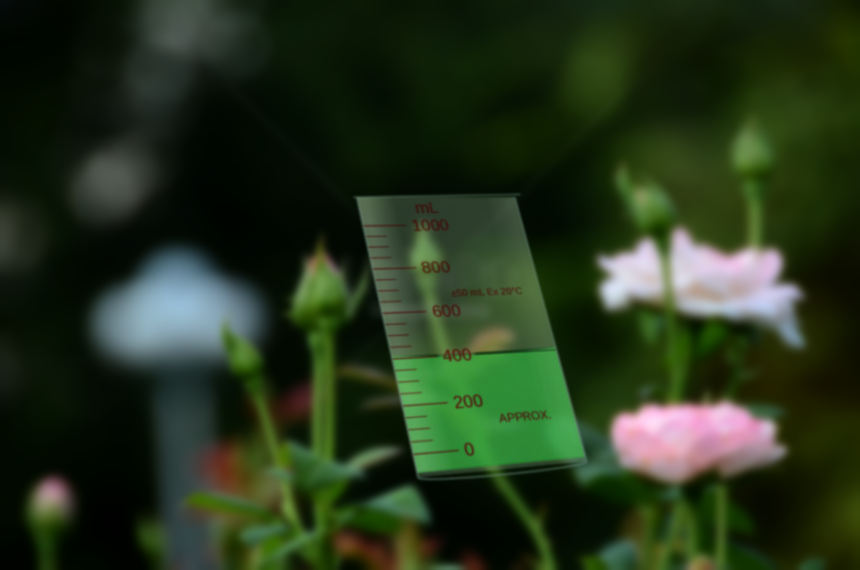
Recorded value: 400 (mL)
